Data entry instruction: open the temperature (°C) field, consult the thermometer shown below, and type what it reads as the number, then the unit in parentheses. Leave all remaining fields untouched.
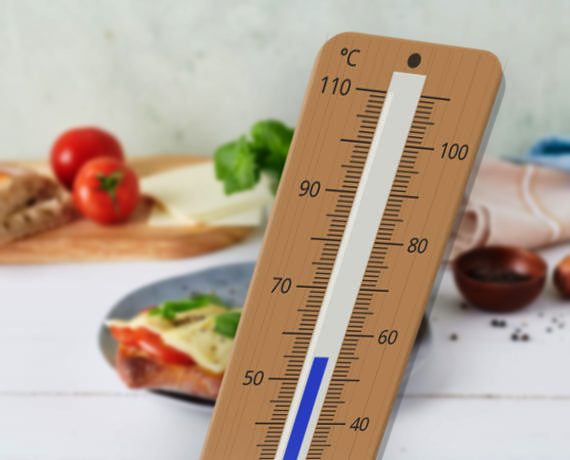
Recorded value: 55 (°C)
